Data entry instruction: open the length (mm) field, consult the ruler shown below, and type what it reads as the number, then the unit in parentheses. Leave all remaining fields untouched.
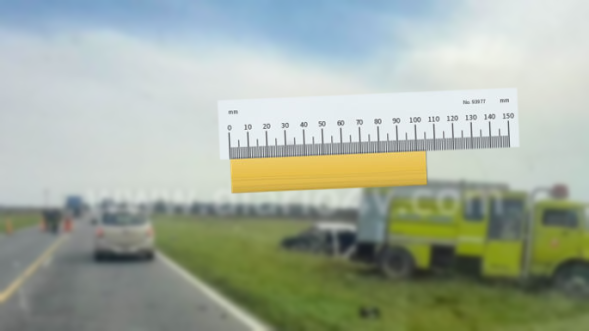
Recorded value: 105 (mm)
